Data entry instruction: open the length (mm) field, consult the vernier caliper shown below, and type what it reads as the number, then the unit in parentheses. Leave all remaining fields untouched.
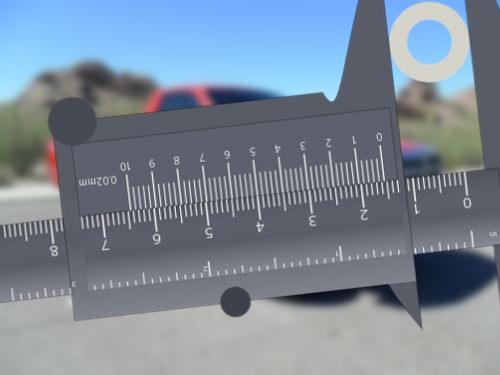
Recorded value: 15.5 (mm)
